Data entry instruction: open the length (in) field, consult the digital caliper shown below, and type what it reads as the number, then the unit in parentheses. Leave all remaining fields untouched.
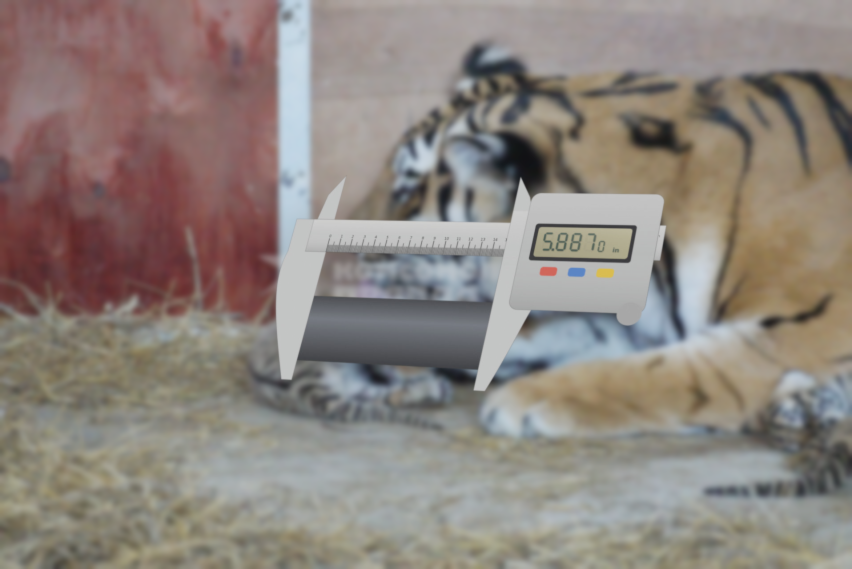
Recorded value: 5.8870 (in)
